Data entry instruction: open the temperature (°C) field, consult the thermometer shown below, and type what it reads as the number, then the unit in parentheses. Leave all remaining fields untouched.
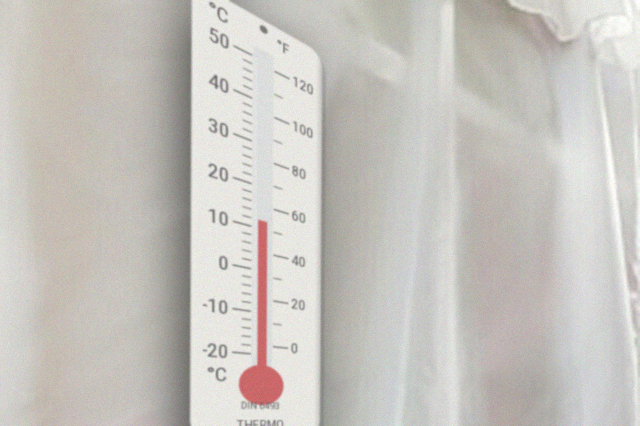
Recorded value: 12 (°C)
